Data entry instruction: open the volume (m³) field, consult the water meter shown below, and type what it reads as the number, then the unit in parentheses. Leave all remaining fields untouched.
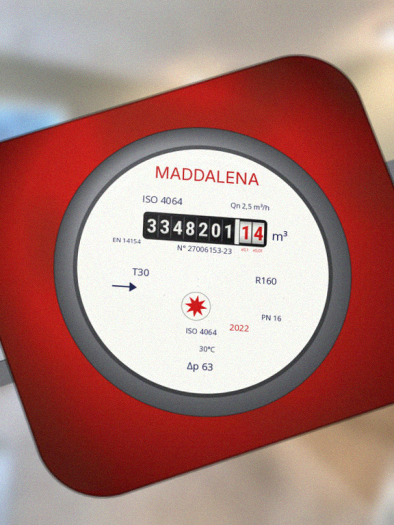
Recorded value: 3348201.14 (m³)
